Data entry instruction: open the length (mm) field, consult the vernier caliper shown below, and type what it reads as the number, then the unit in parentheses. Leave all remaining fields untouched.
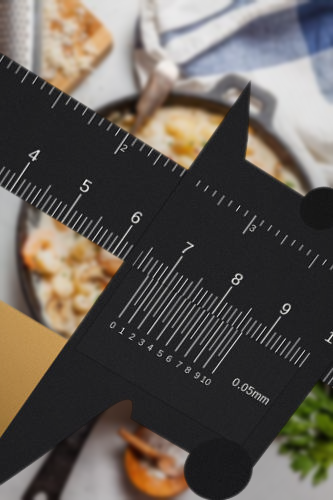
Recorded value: 67.2 (mm)
